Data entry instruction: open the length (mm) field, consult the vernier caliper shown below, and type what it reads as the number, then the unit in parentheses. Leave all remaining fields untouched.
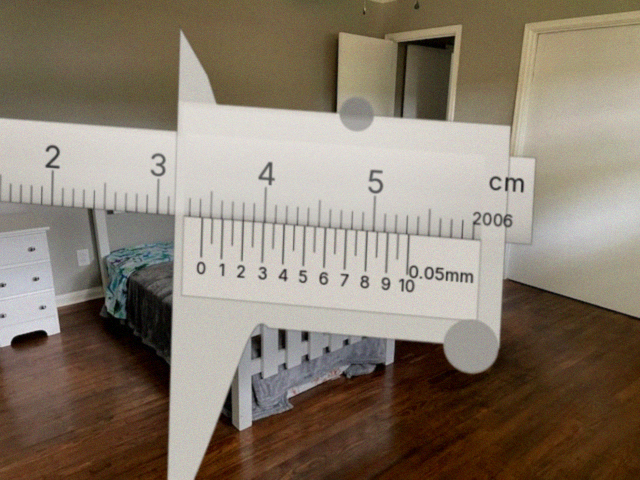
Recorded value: 34.2 (mm)
